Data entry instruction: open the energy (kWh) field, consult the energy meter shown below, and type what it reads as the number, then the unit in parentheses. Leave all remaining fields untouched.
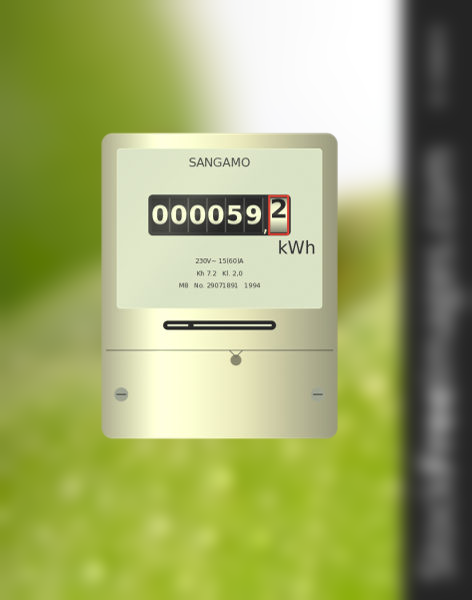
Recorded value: 59.2 (kWh)
